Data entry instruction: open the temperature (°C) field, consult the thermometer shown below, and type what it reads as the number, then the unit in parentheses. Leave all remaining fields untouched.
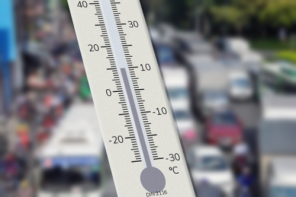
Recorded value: 10 (°C)
